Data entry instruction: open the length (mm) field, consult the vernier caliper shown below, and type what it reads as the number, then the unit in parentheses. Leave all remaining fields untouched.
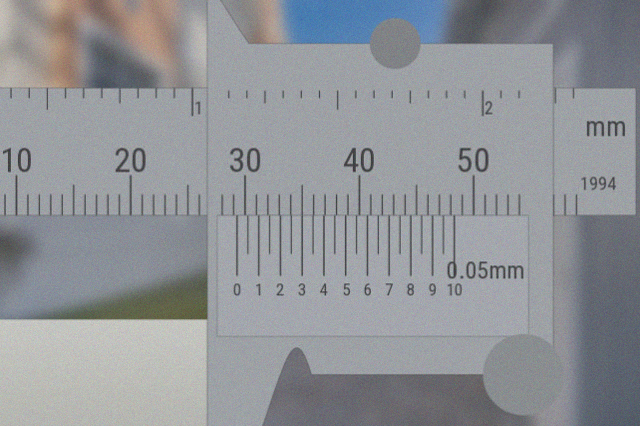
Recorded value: 29.3 (mm)
